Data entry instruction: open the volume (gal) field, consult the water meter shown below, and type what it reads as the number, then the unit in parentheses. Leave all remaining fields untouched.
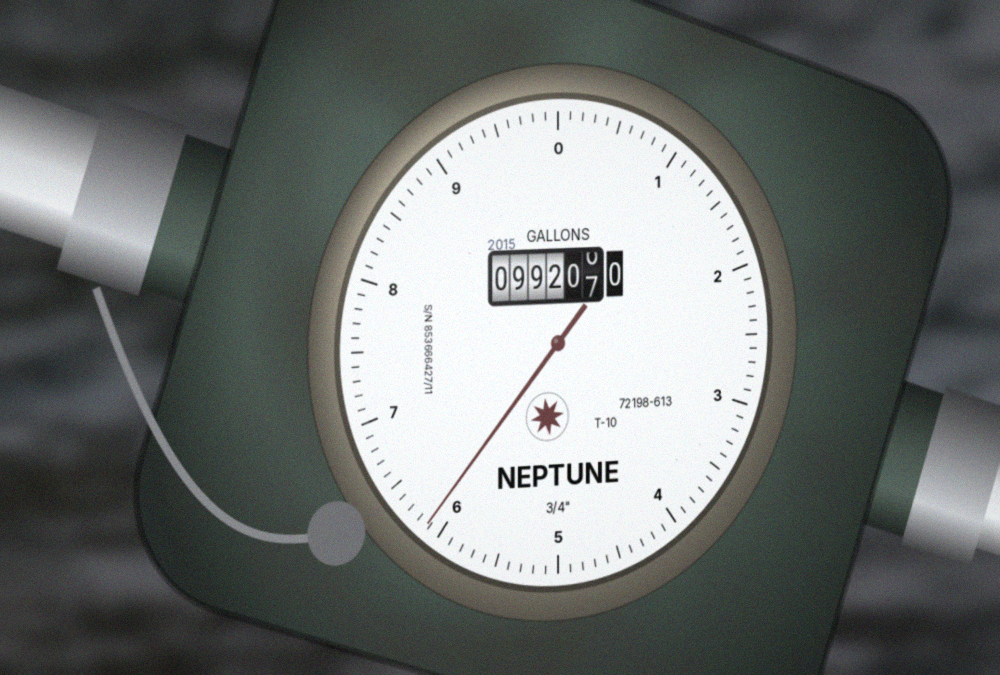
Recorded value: 992066.1 (gal)
